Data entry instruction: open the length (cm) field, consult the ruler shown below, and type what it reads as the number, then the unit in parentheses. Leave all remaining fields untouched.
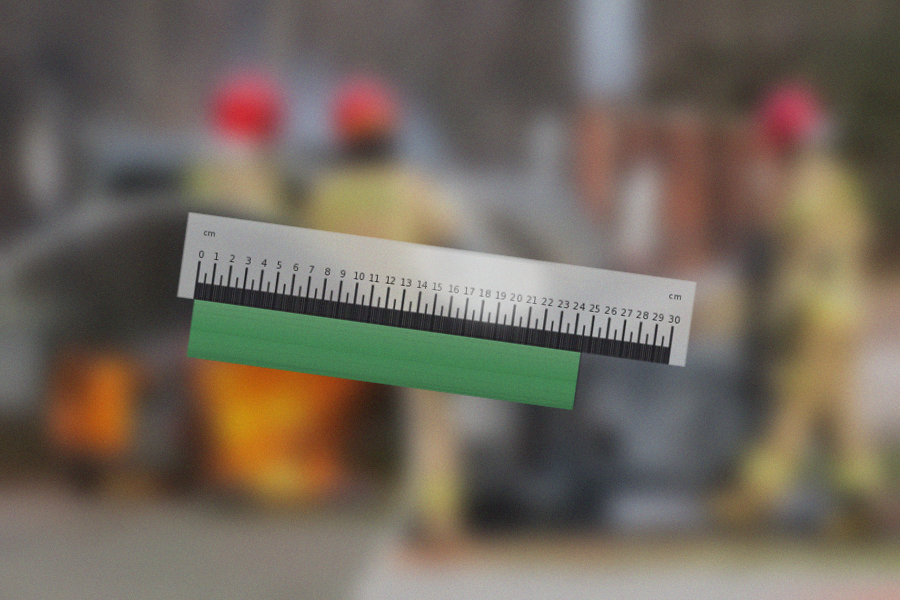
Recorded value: 24.5 (cm)
